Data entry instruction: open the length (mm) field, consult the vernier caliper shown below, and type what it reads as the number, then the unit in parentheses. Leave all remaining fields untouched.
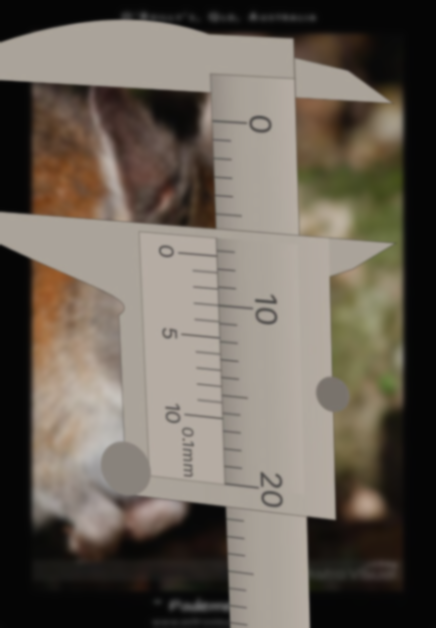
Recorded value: 7.3 (mm)
